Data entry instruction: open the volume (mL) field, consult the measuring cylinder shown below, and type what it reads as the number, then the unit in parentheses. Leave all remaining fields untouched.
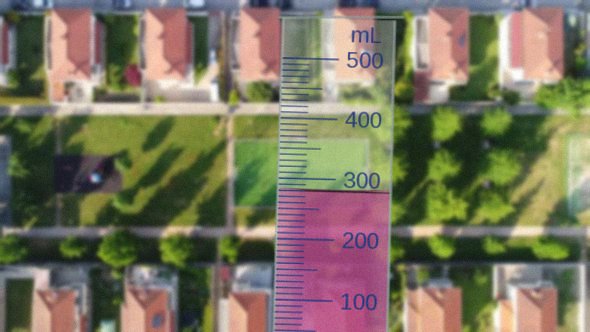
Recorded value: 280 (mL)
